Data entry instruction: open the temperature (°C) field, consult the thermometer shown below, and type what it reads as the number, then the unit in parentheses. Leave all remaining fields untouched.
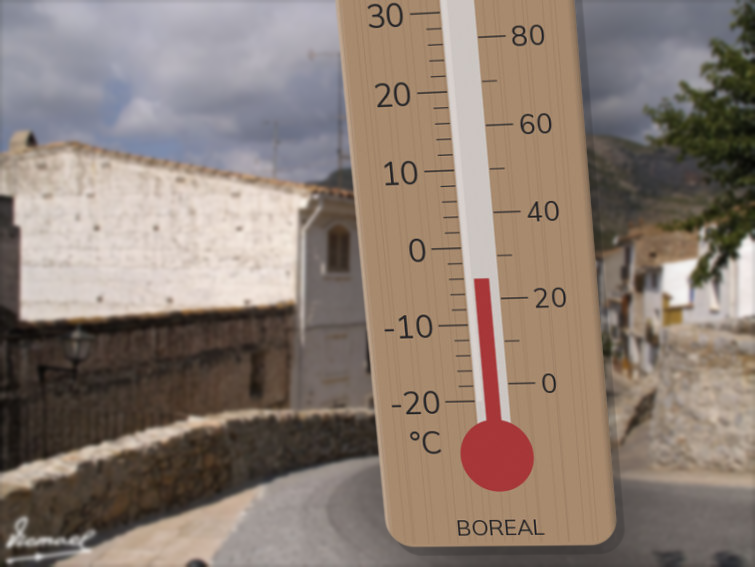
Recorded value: -4 (°C)
